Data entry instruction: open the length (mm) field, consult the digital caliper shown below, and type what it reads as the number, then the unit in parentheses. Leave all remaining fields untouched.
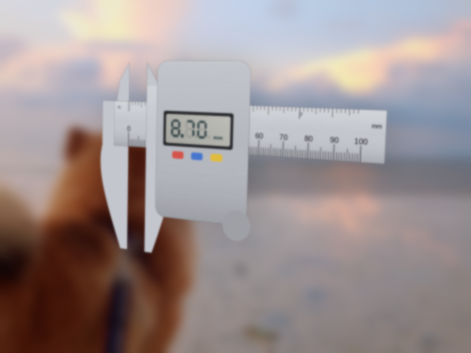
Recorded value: 8.70 (mm)
